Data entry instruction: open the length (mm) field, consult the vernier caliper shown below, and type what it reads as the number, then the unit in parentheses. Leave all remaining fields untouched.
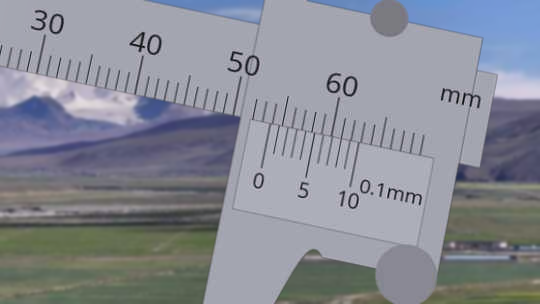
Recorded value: 53.8 (mm)
